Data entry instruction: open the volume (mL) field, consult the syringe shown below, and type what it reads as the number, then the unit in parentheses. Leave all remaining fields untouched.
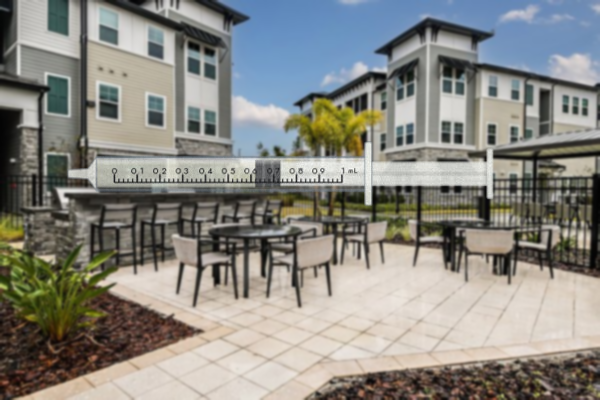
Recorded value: 0.62 (mL)
